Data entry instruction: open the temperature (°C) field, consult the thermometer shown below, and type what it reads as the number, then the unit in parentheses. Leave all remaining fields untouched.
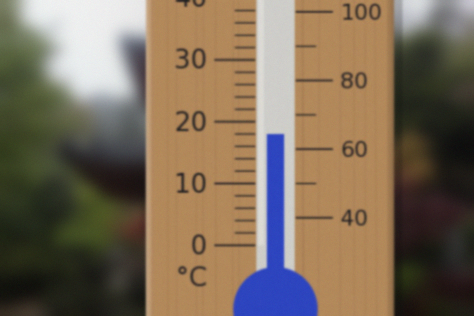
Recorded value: 18 (°C)
